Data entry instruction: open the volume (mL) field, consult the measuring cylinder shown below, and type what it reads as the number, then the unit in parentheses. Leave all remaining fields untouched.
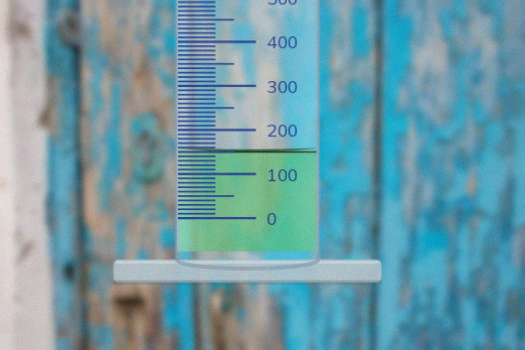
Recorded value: 150 (mL)
